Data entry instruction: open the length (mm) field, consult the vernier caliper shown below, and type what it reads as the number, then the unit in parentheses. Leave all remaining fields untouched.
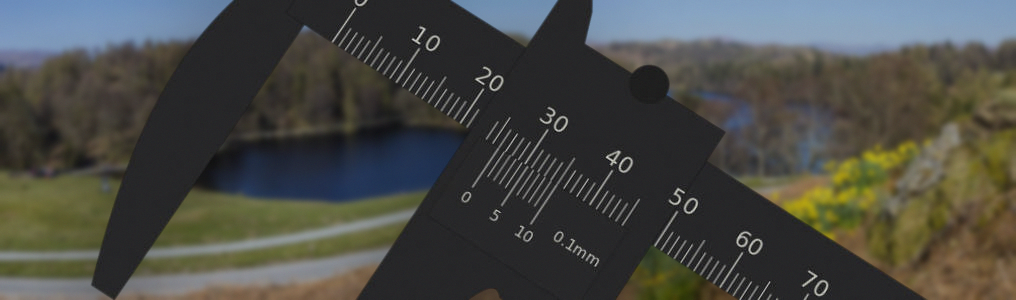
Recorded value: 26.0 (mm)
